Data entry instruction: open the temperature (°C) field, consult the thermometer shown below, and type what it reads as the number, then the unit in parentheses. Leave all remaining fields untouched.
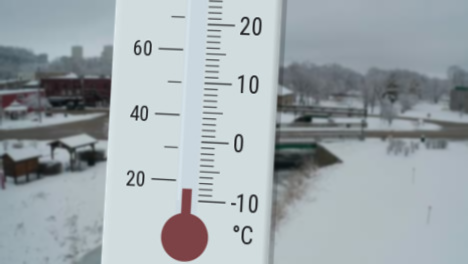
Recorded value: -8 (°C)
